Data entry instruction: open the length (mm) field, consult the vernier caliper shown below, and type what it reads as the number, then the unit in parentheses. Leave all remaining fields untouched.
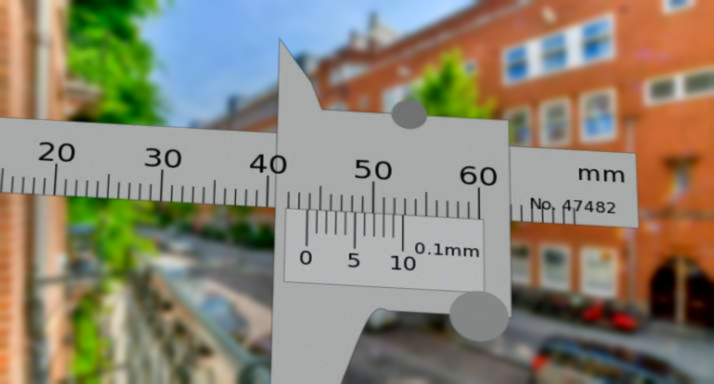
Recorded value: 43.8 (mm)
